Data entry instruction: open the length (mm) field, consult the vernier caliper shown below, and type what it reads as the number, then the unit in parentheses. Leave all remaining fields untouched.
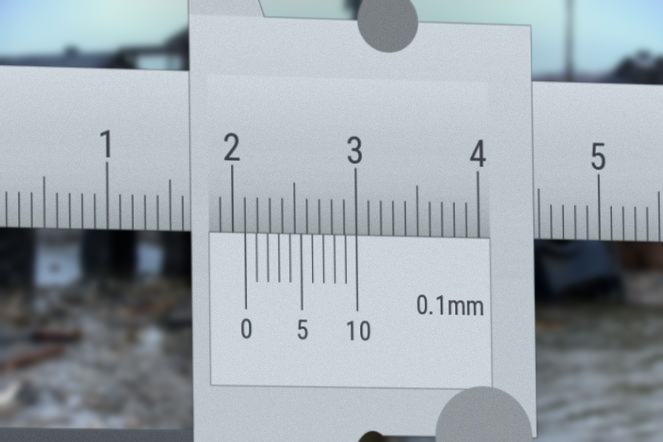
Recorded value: 21.0 (mm)
